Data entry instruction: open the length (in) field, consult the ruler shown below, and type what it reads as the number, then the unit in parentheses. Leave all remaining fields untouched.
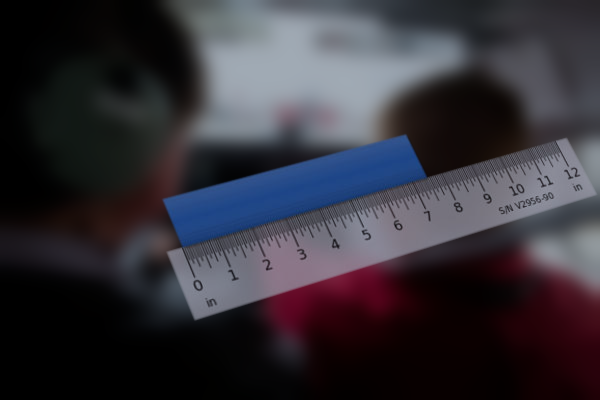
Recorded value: 7.5 (in)
